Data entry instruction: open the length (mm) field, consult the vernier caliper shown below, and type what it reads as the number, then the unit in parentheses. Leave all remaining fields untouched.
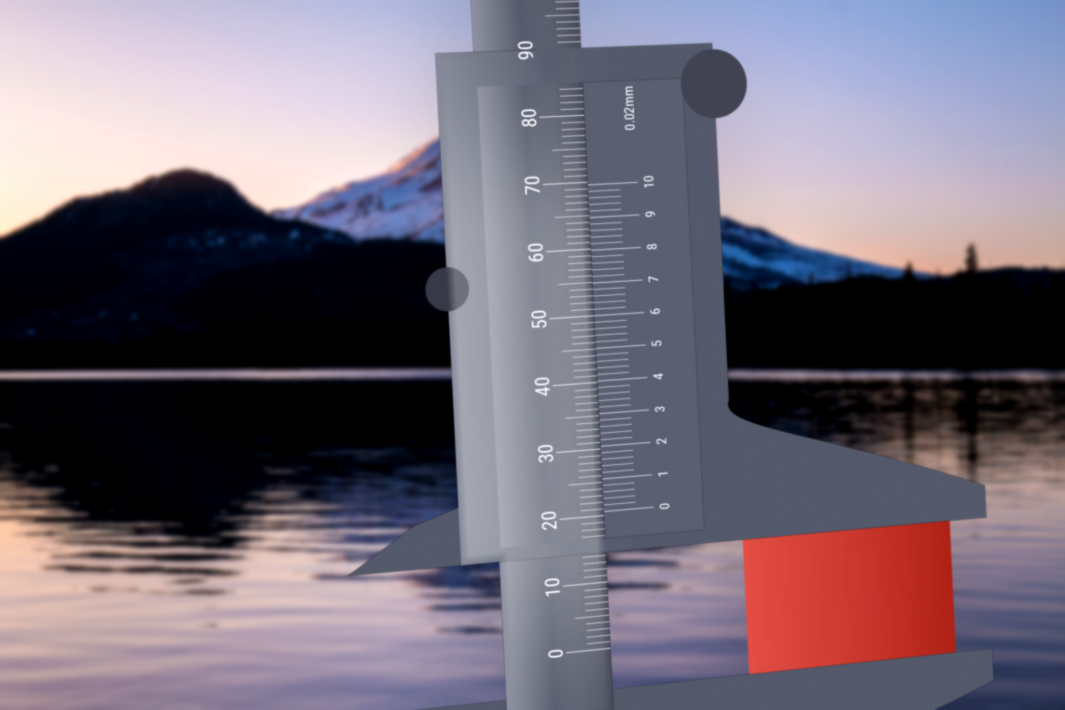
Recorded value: 20.6 (mm)
